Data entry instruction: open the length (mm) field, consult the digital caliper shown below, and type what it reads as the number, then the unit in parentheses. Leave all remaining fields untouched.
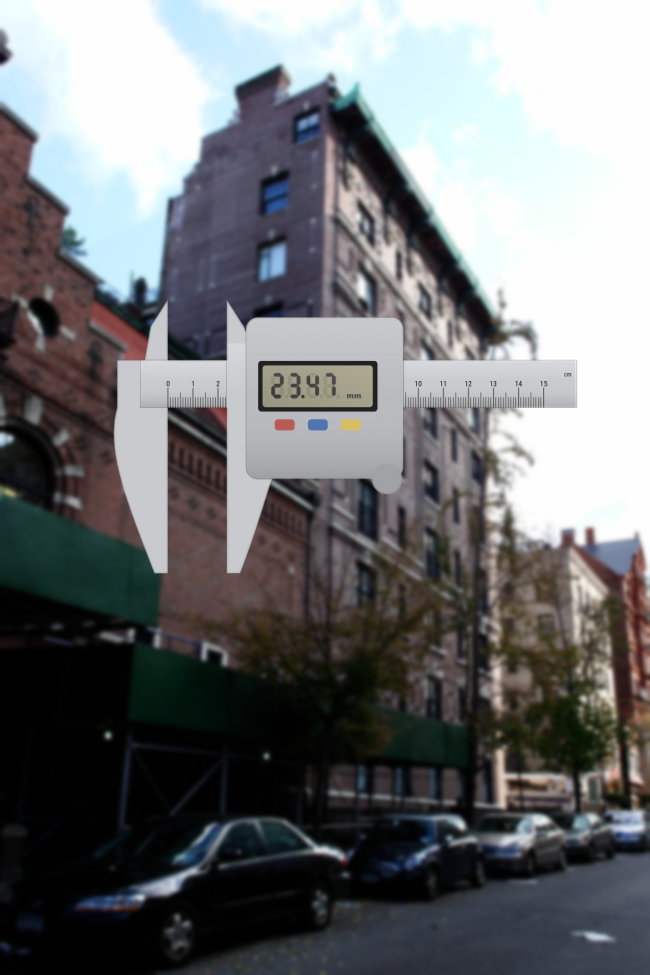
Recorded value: 23.47 (mm)
